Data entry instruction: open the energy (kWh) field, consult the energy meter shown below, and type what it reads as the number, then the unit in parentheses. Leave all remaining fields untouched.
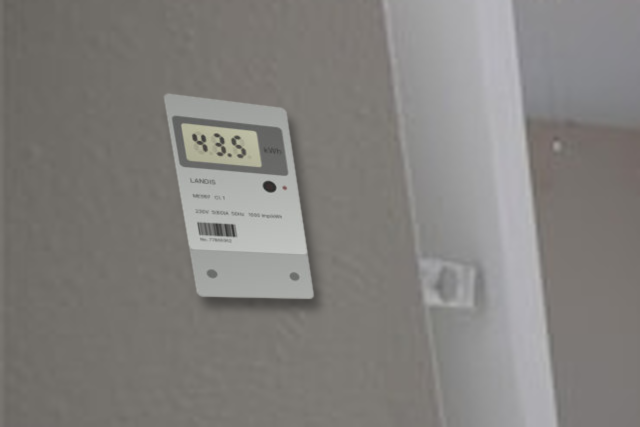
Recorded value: 43.5 (kWh)
